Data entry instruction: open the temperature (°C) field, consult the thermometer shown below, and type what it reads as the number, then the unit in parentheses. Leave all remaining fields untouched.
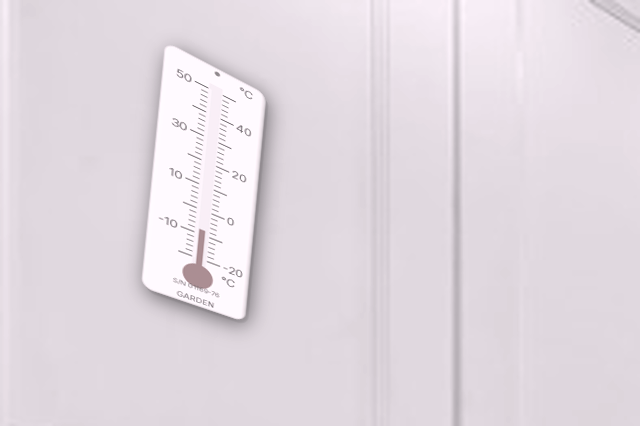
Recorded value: -8 (°C)
